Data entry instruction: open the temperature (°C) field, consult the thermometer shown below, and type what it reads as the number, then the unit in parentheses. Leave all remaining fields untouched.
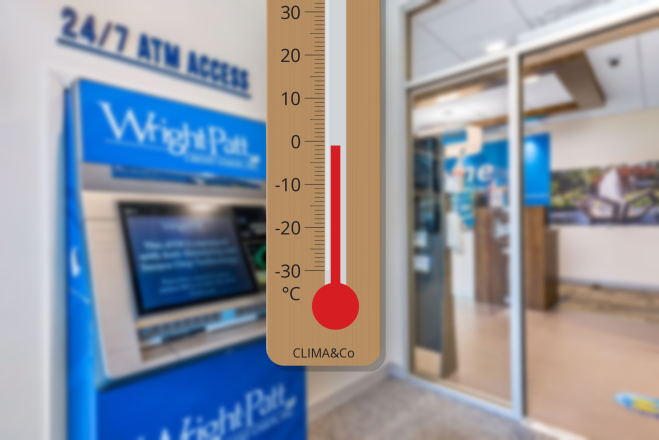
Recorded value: -1 (°C)
